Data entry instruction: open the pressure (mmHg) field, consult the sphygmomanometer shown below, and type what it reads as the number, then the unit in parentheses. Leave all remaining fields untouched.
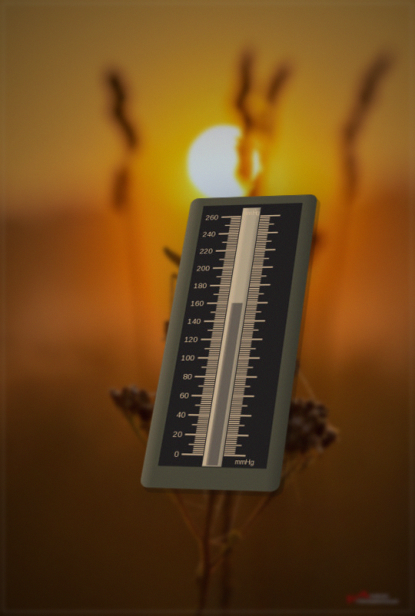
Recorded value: 160 (mmHg)
